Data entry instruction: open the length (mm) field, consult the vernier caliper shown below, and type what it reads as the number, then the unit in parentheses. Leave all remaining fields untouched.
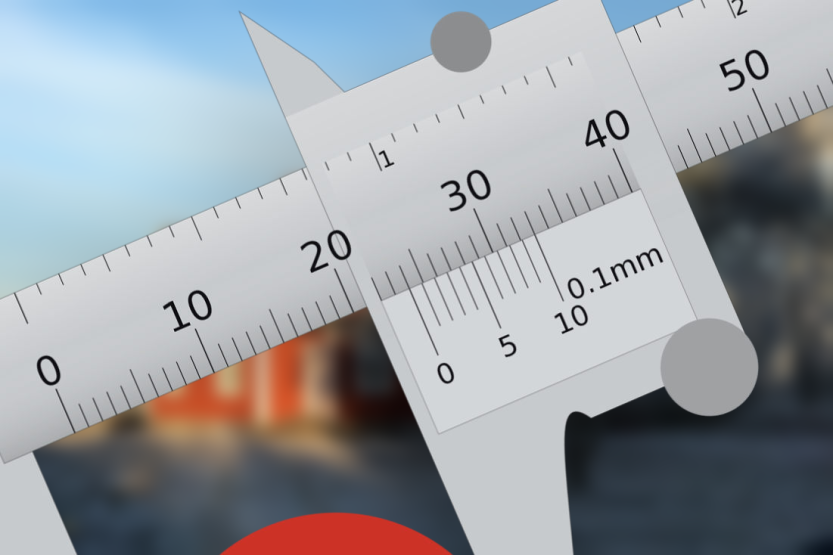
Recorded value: 24.0 (mm)
